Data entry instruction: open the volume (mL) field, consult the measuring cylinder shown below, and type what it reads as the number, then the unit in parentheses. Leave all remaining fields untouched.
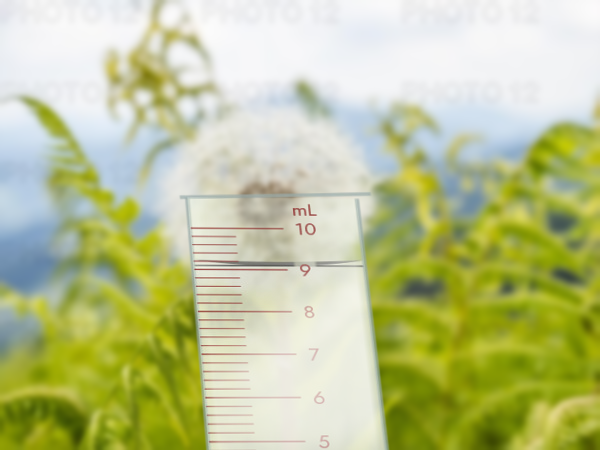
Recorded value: 9.1 (mL)
